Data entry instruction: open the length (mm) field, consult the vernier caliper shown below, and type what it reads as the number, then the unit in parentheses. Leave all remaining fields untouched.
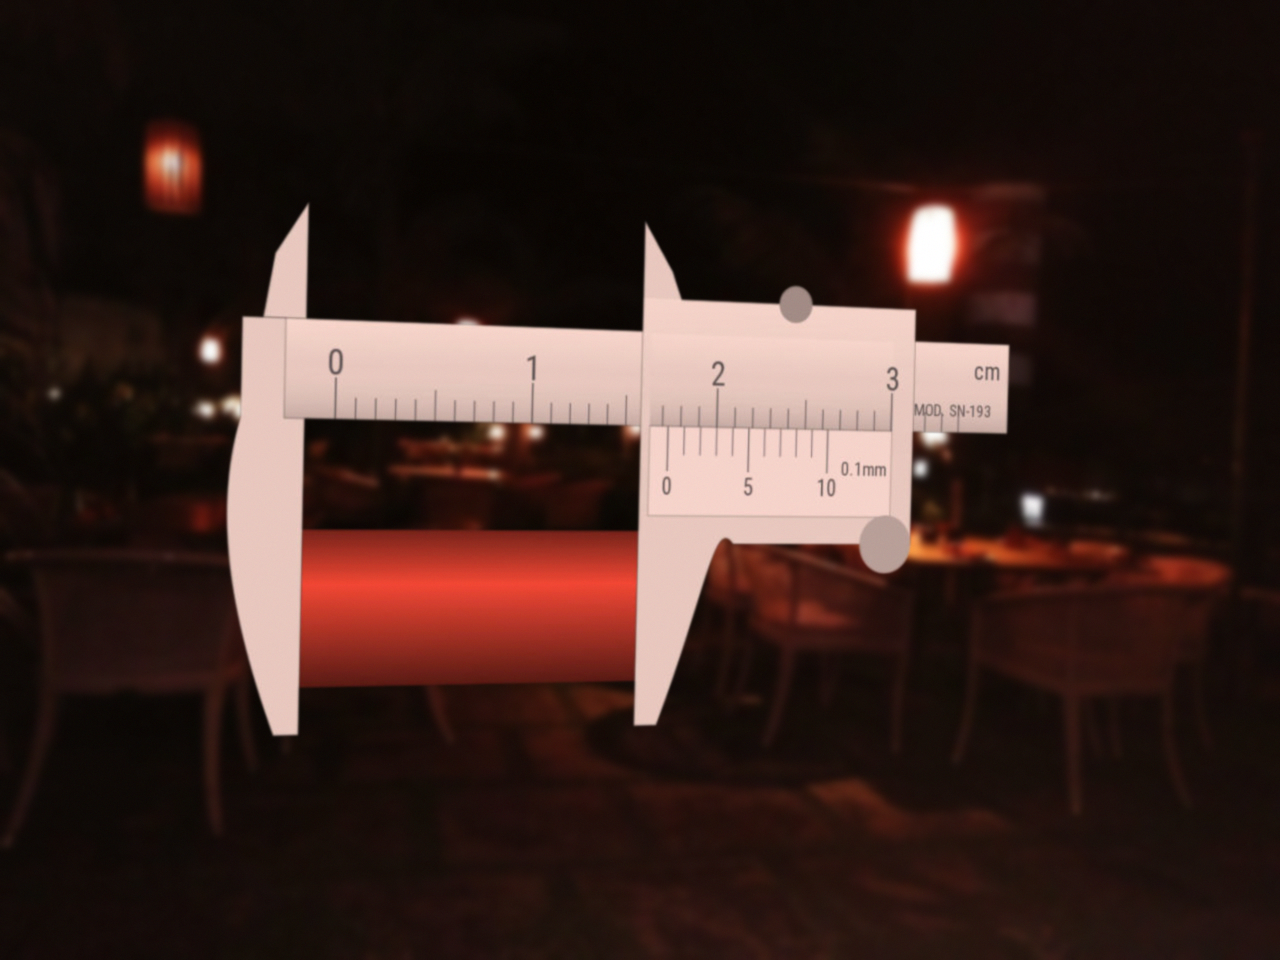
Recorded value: 17.3 (mm)
